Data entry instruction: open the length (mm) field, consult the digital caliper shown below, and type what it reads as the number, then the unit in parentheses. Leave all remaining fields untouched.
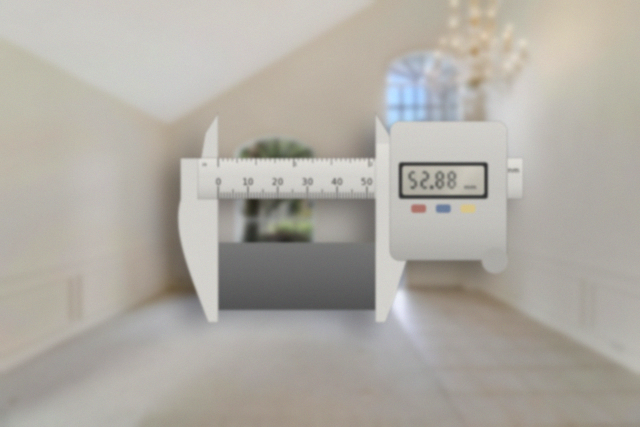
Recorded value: 52.88 (mm)
